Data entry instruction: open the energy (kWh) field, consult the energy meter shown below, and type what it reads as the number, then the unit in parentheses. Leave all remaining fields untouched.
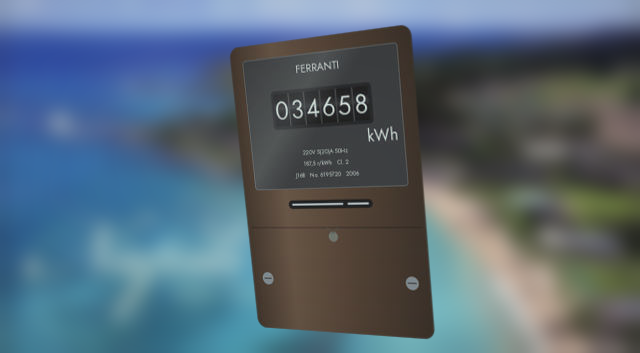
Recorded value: 34658 (kWh)
